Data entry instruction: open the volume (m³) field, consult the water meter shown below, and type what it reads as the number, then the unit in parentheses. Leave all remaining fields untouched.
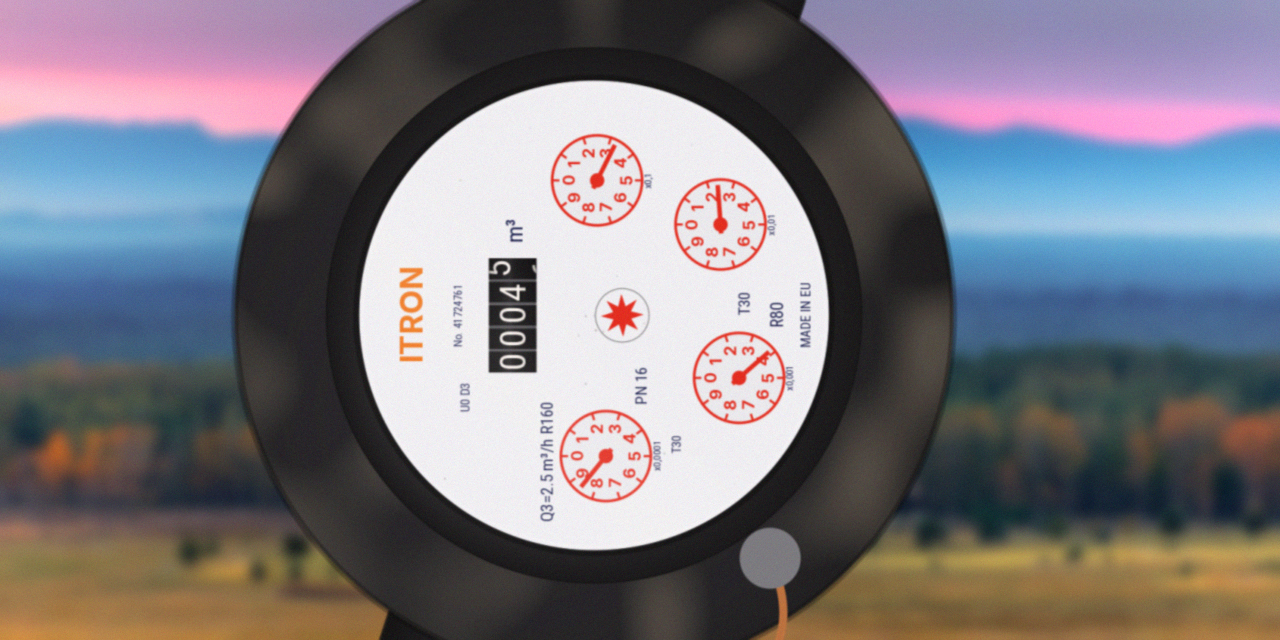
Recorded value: 45.3238 (m³)
